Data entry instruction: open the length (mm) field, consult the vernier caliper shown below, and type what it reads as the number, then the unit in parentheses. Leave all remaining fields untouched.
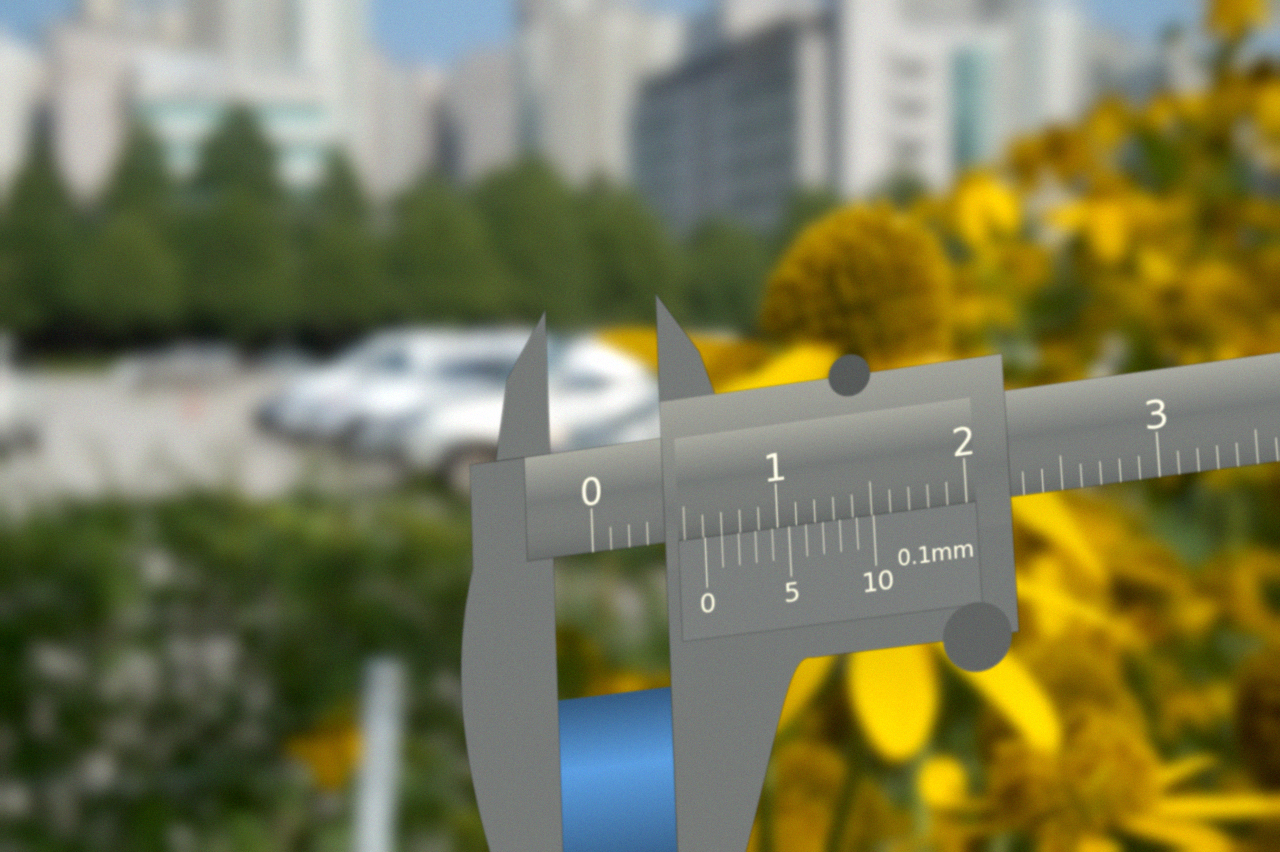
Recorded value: 6.1 (mm)
